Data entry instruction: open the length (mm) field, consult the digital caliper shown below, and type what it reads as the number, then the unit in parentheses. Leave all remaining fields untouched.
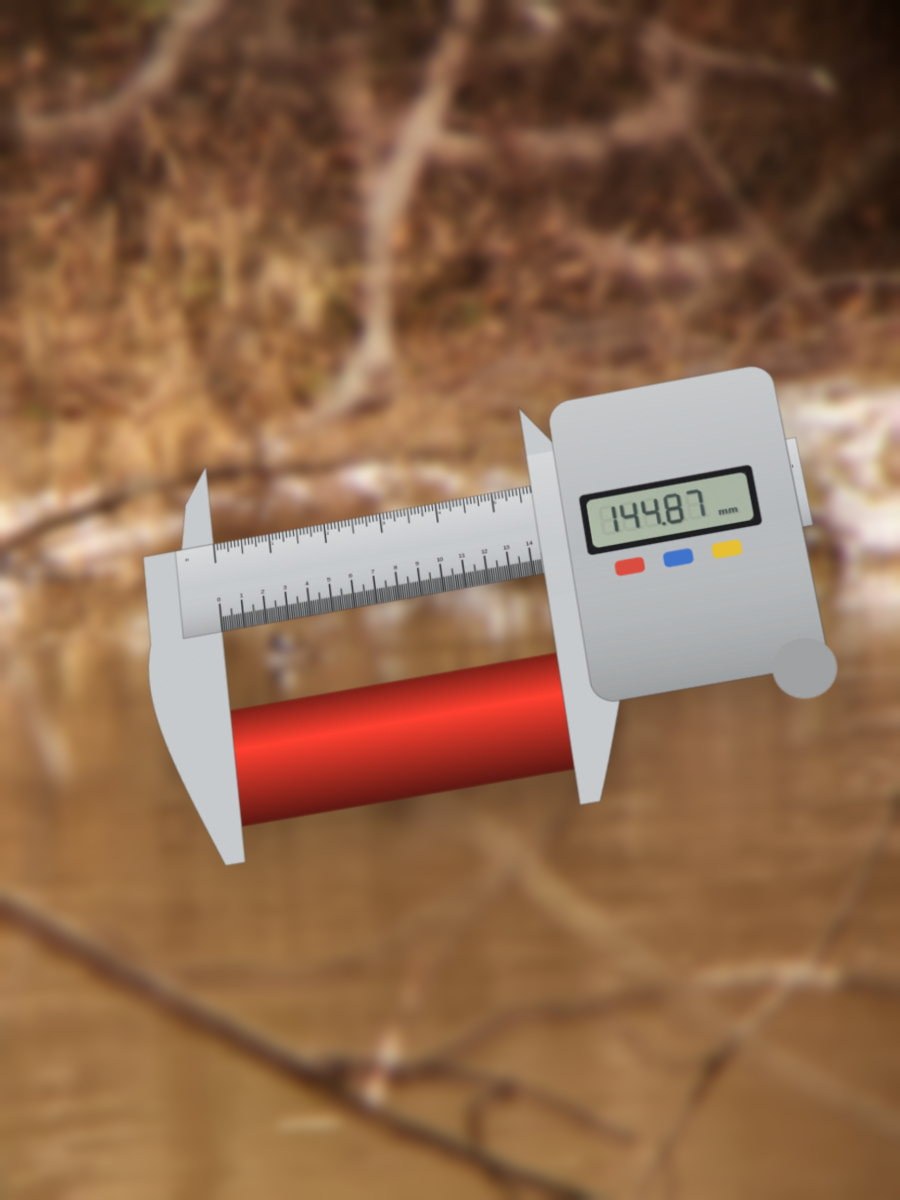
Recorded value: 144.87 (mm)
